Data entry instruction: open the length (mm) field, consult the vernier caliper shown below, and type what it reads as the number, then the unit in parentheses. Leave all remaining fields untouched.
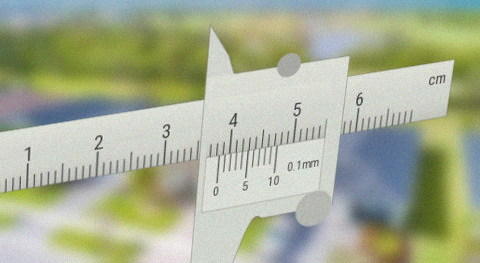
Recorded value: 38.4 (mm)
